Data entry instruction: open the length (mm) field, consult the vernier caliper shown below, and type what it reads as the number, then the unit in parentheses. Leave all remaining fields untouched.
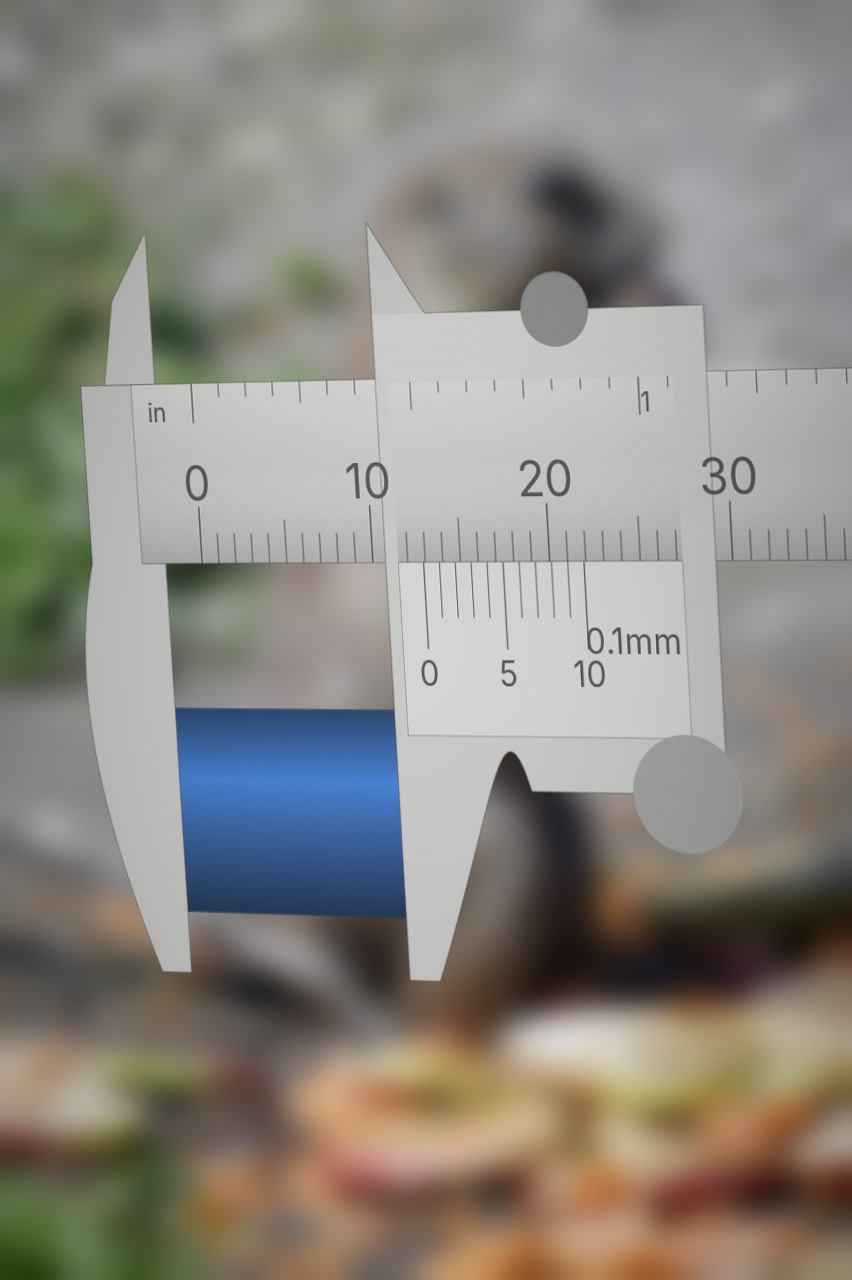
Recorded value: 12.9 (mm)
